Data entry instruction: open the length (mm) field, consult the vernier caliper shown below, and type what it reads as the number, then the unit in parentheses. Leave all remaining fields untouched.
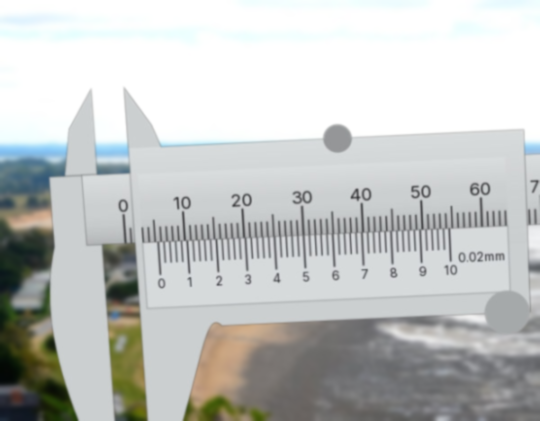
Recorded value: 5.5 (mm)
